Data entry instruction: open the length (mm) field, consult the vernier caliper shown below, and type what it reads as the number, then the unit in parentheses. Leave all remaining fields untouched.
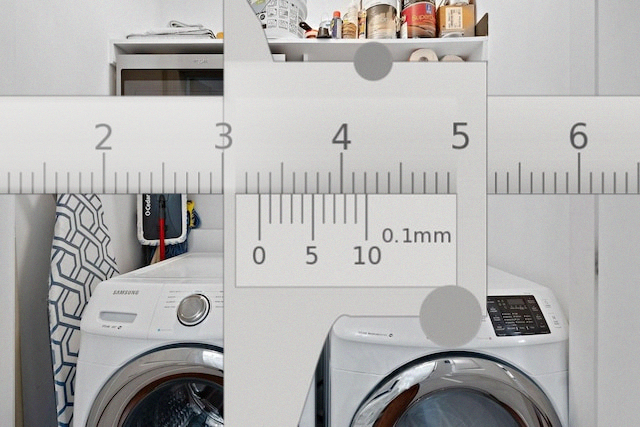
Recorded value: 33.1 (mm)
